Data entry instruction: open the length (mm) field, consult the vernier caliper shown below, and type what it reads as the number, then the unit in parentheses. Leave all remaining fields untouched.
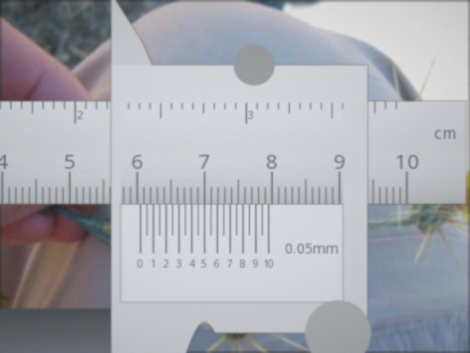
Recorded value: 60.5 (mm)
